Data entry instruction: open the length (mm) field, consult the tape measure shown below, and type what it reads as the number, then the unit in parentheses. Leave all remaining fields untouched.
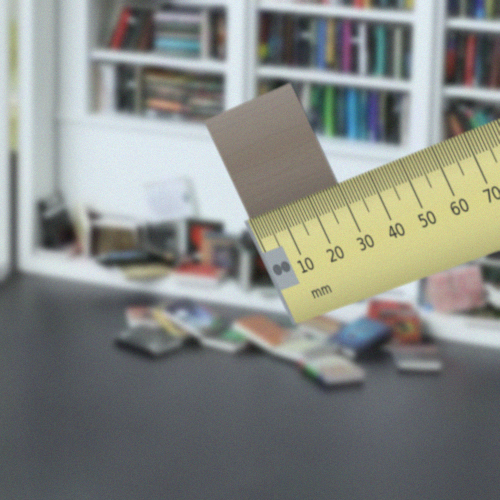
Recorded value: 30 (mm)
